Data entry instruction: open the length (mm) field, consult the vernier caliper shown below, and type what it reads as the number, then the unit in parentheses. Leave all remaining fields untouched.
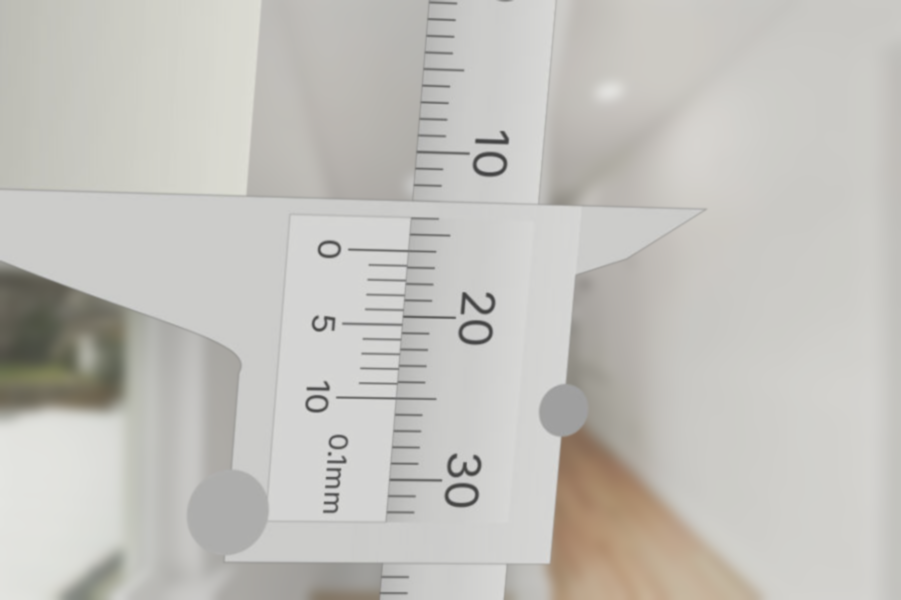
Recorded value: 16.0 (mm)
